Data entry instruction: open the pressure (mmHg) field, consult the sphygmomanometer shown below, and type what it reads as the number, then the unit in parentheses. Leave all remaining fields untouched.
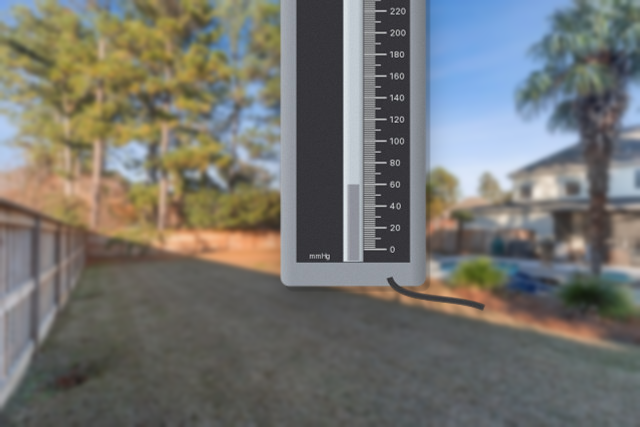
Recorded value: 60 (mmHg)
